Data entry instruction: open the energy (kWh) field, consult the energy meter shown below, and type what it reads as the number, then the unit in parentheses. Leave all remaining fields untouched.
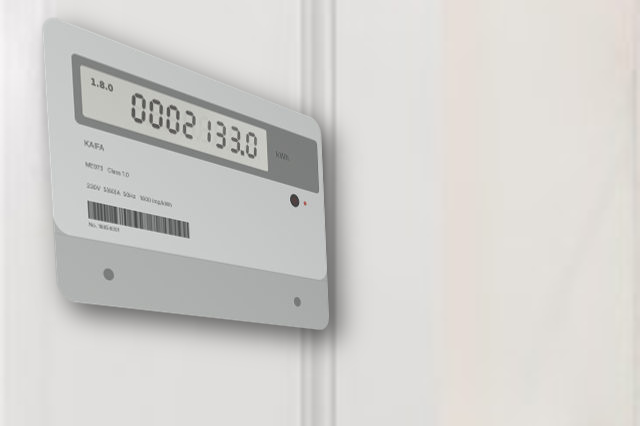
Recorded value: 2133.0 (kWh)
